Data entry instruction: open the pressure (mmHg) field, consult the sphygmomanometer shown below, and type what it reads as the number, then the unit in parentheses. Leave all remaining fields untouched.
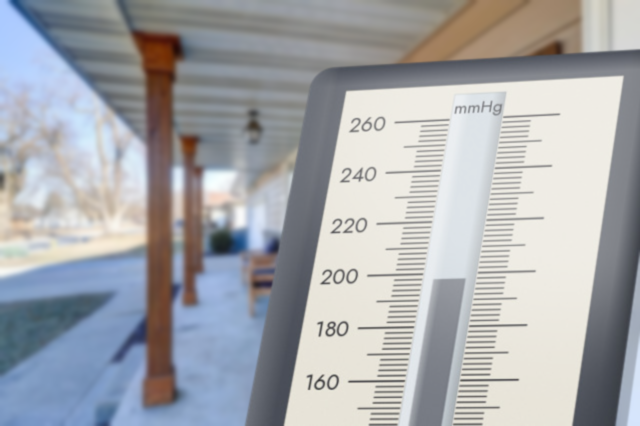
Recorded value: 198 (mmHg)
